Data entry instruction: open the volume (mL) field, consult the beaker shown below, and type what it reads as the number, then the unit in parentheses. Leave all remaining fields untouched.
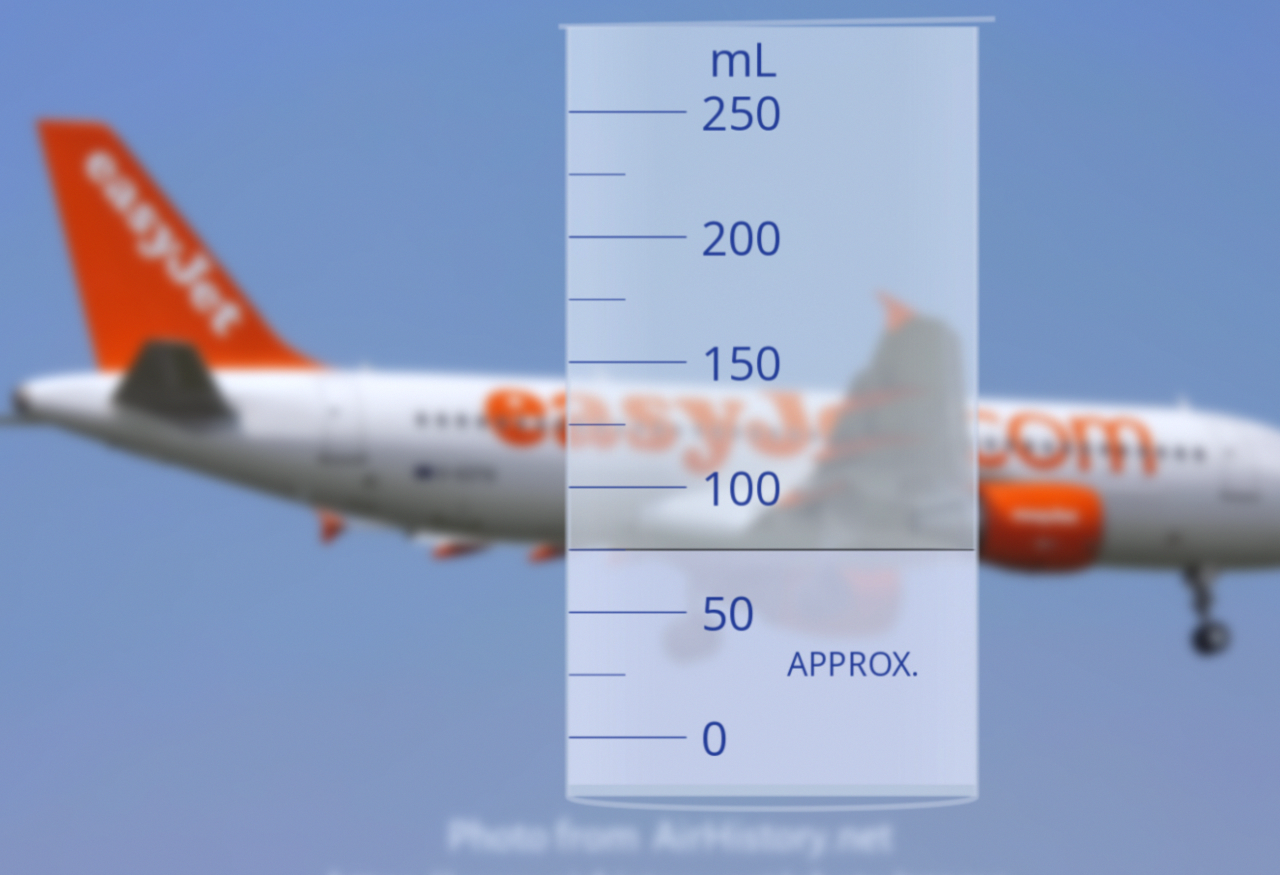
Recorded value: 75 (mL)
